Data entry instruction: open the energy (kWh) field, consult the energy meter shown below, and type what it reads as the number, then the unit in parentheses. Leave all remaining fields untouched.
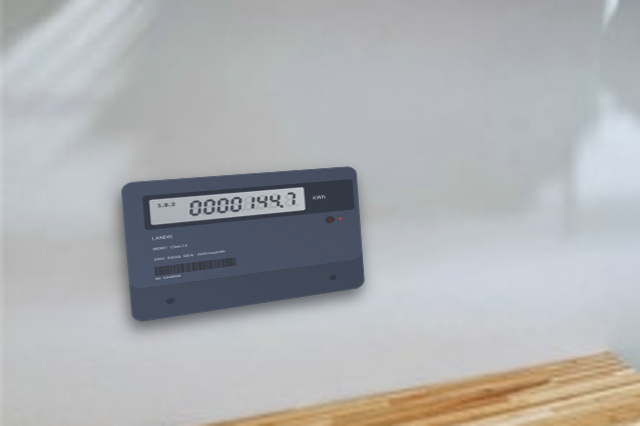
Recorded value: 144.7 (kWh)
